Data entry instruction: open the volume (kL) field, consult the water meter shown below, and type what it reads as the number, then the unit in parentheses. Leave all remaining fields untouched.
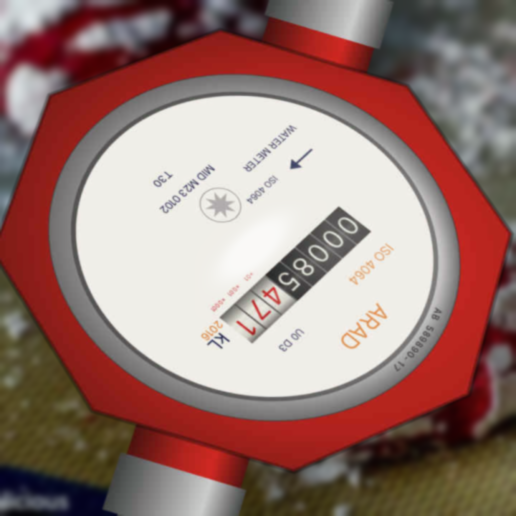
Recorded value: 85.471 (kL)
